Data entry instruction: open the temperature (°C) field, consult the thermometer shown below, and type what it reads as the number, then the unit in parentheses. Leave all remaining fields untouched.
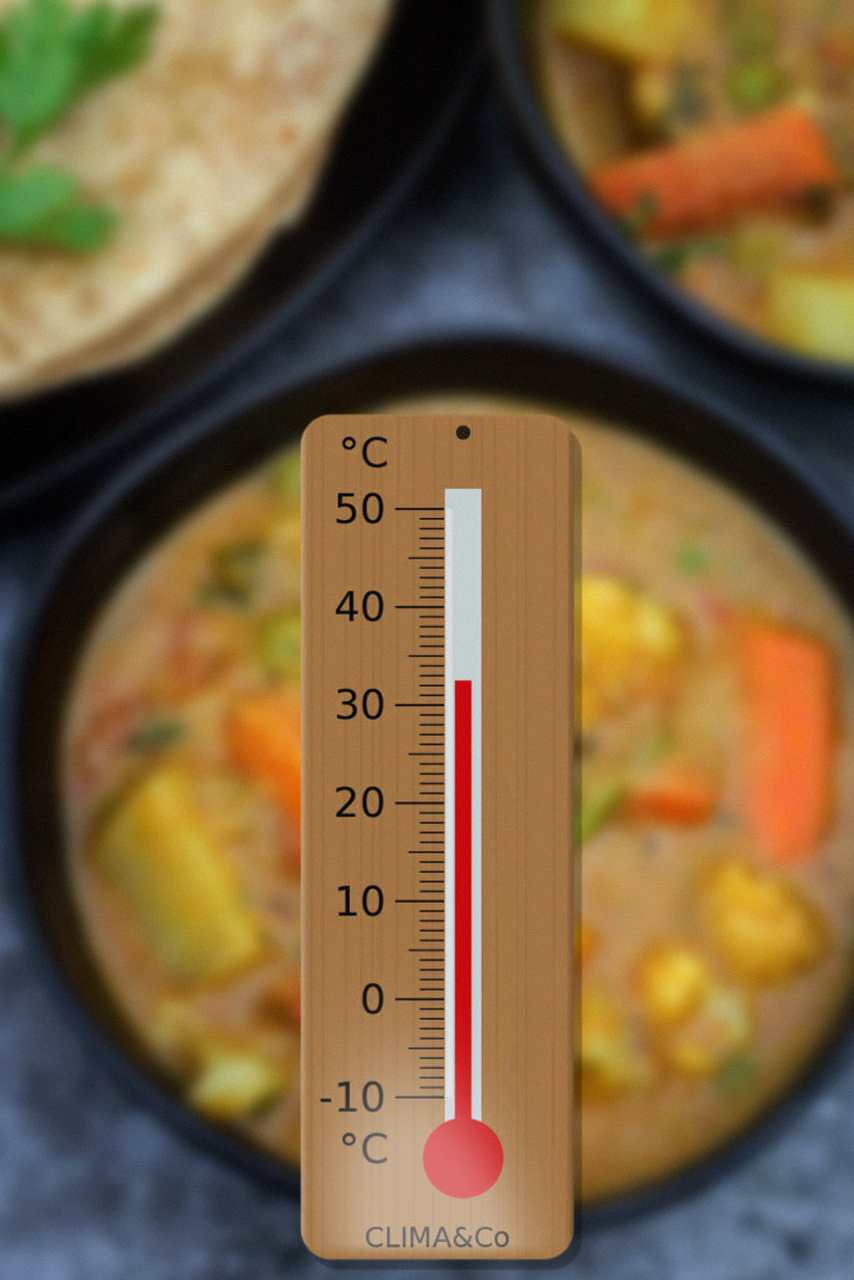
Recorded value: 32.5 (°C)
